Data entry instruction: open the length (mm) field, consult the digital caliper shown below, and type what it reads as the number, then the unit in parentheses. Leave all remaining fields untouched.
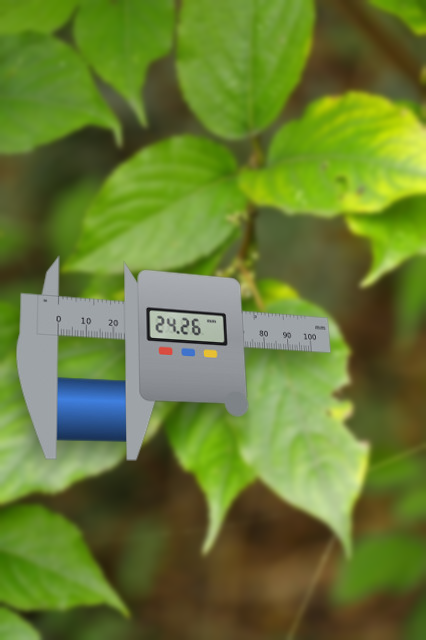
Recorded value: 24.26 (mm)
